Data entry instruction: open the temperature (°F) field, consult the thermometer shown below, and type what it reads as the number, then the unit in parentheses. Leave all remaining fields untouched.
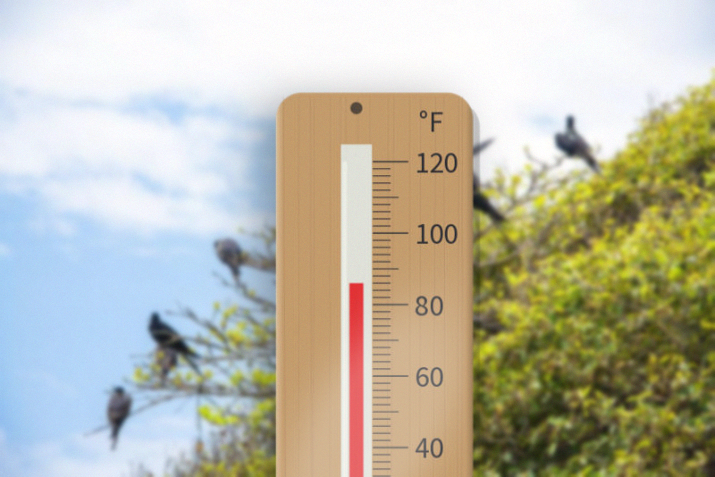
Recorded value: 86 (°F)
